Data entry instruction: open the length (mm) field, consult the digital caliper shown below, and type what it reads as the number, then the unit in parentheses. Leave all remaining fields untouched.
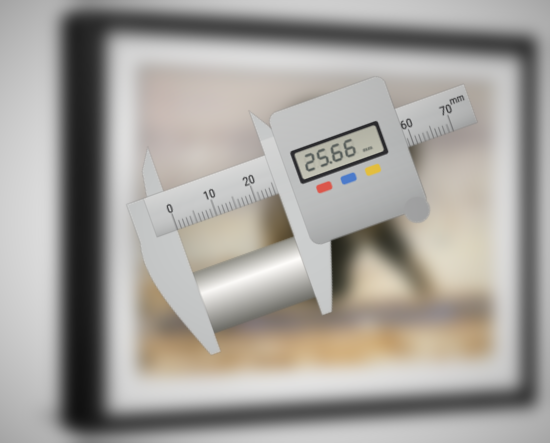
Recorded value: 25.66 (mm)
